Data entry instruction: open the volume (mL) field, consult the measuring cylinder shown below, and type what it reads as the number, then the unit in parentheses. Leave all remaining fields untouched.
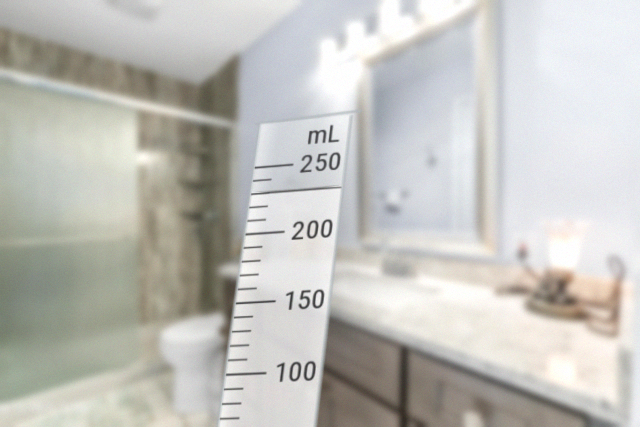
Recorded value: 230 (mL)
